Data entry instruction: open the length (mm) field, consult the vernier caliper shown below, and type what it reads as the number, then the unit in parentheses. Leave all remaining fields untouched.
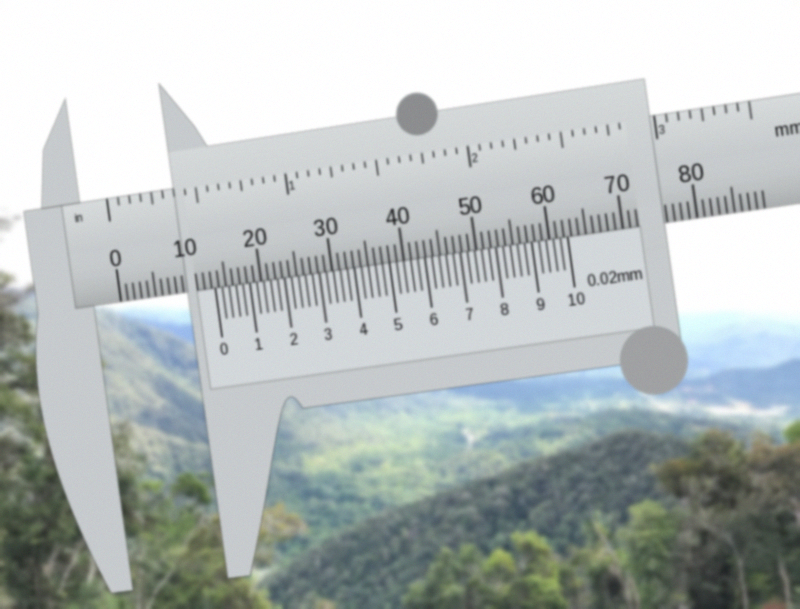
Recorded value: 13.5 (mm)
